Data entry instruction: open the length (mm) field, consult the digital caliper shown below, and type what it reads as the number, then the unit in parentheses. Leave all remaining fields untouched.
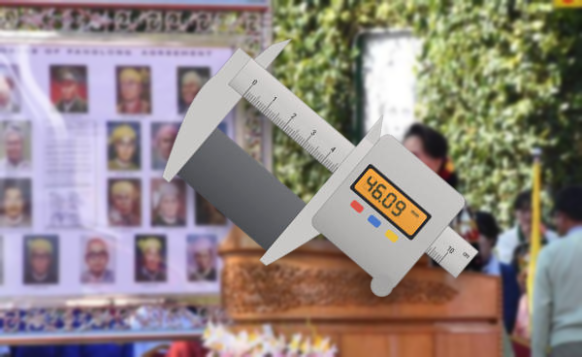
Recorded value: 46.09 (mm)
